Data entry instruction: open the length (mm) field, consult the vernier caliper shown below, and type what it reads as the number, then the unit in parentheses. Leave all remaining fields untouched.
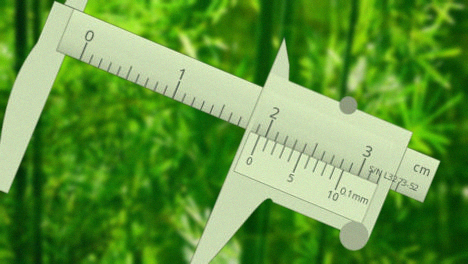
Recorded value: 19.4 (mm)
